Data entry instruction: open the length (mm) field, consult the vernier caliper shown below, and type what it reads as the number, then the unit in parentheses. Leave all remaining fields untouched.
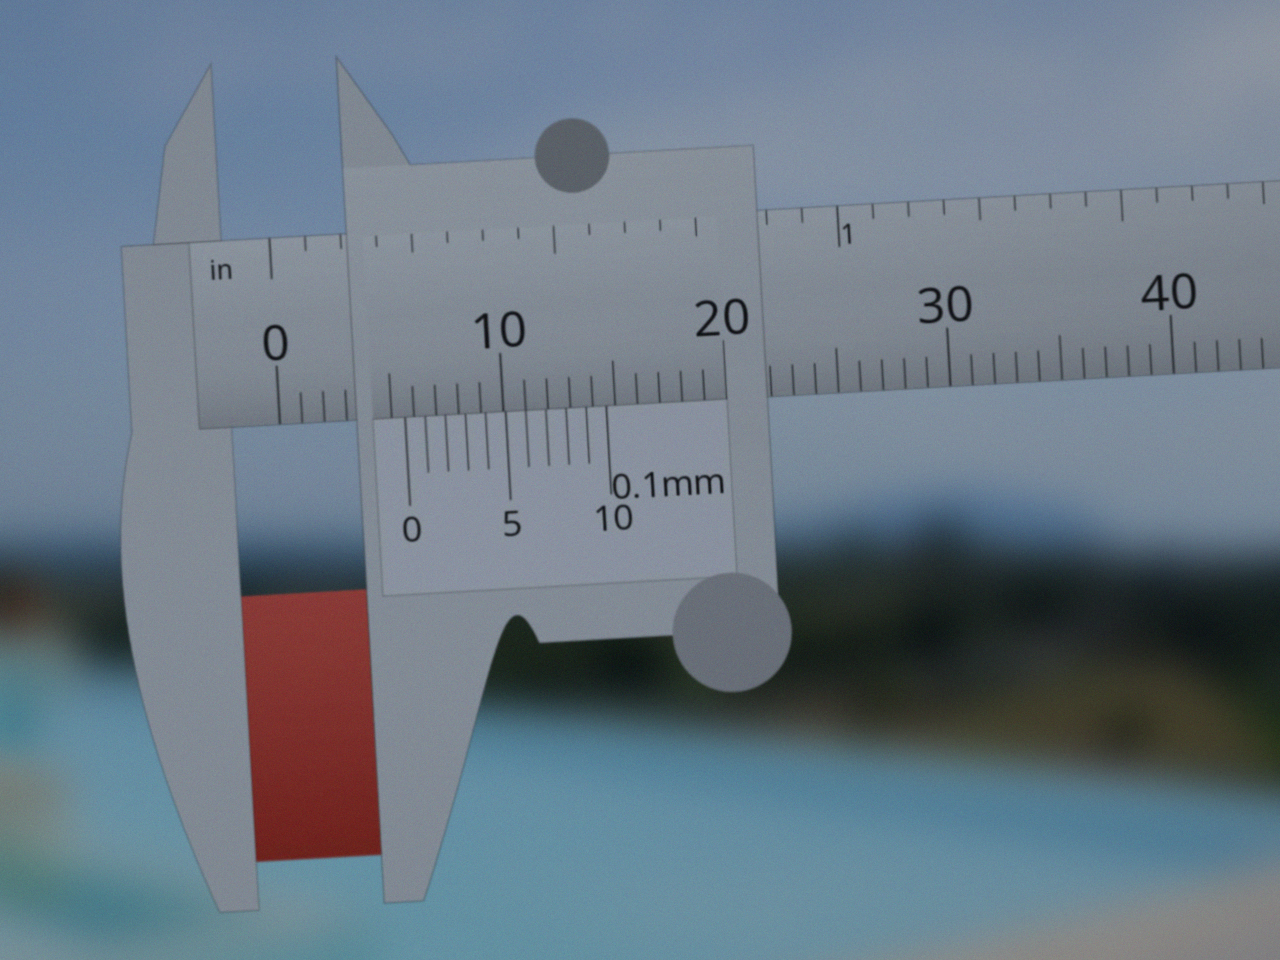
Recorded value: 5.6 (mm)
